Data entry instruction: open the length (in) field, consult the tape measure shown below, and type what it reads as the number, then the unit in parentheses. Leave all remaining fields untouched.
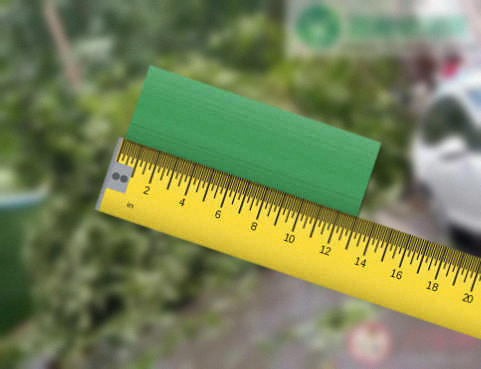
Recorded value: 13 (in)
